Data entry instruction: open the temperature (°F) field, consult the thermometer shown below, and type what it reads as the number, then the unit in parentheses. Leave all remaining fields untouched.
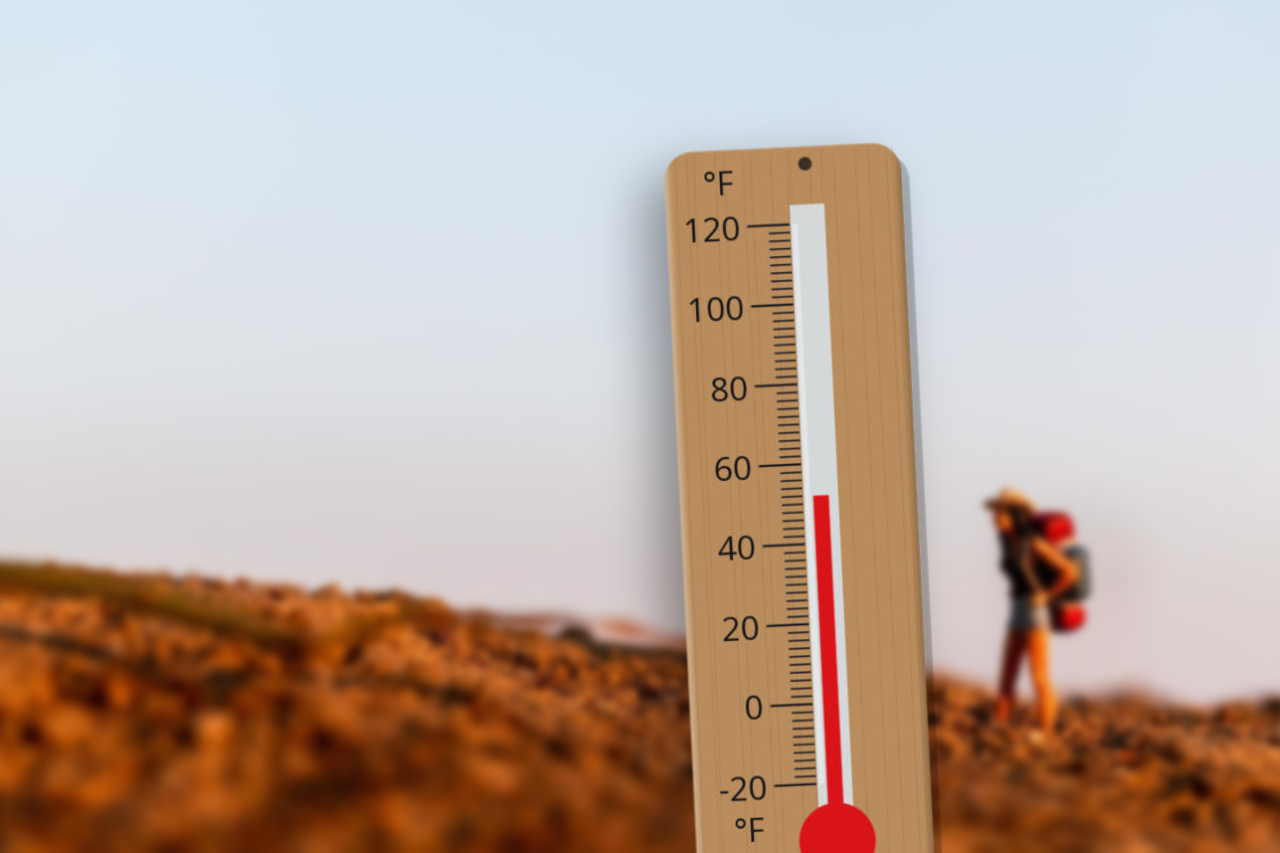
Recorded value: 52 (°F)
